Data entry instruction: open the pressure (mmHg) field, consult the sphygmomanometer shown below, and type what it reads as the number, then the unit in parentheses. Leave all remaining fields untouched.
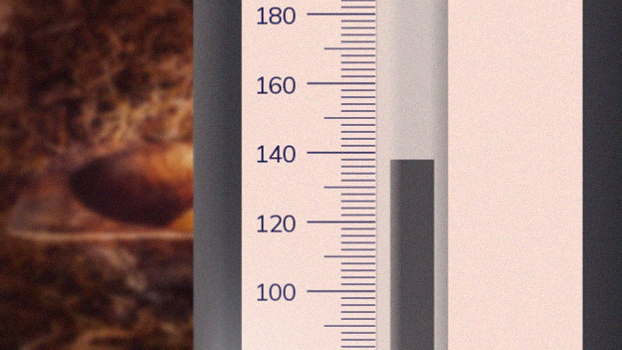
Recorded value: 138 (mmHg)
